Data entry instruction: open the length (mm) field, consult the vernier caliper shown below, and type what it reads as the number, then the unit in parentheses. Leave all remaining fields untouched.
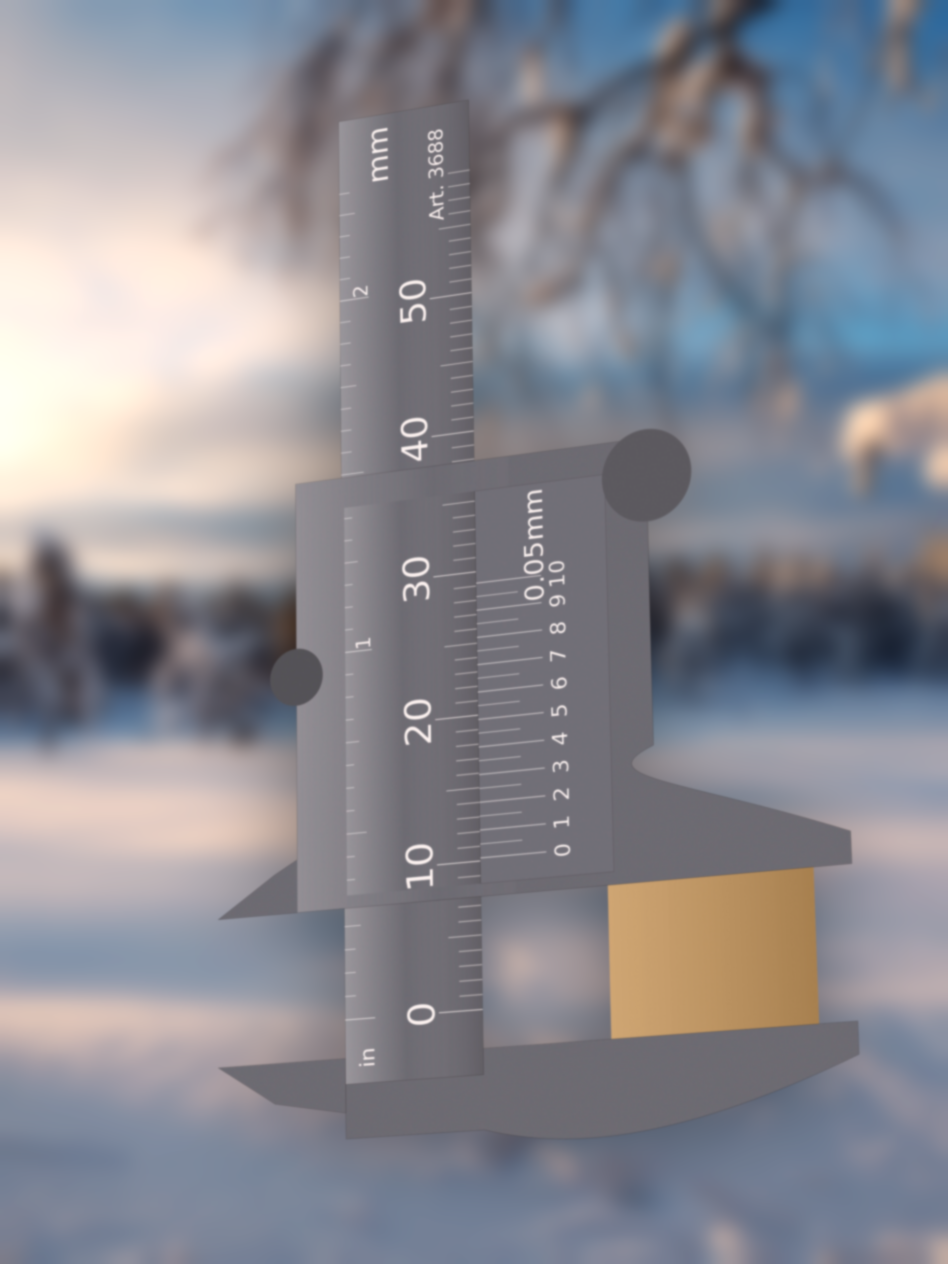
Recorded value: 10.2 (mm)
